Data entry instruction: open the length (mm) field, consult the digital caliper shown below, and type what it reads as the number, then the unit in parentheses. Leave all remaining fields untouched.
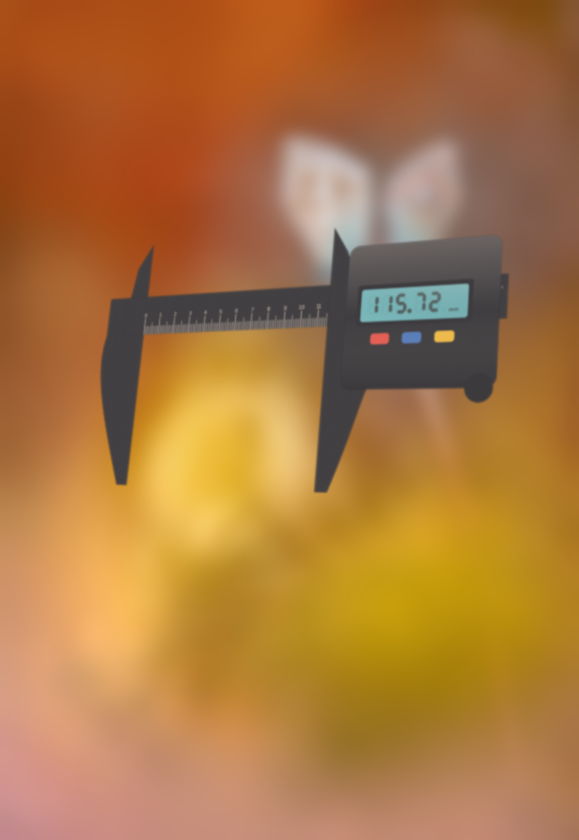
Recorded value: 115.72 (mm)
